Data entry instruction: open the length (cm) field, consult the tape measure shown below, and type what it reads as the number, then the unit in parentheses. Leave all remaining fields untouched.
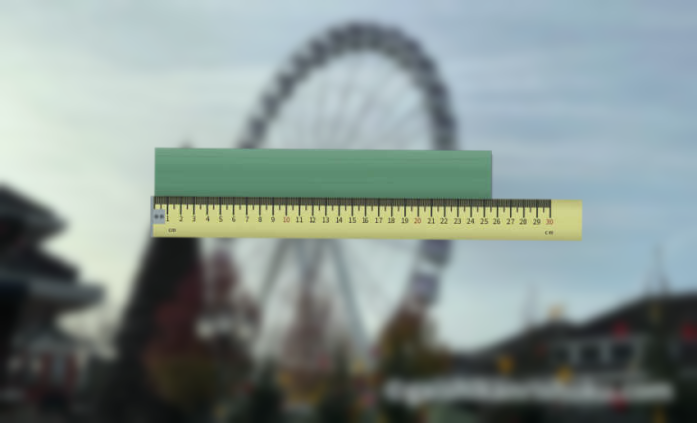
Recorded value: 25.5 (cm)
